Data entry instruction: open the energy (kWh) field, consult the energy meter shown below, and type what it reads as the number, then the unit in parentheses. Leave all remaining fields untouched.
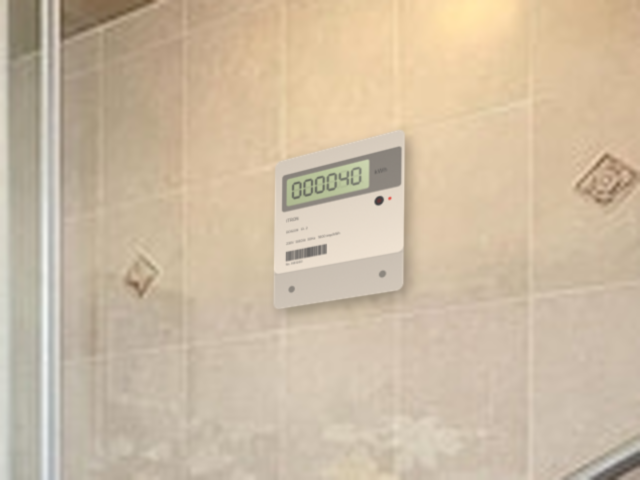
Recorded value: 40 (kWh)
